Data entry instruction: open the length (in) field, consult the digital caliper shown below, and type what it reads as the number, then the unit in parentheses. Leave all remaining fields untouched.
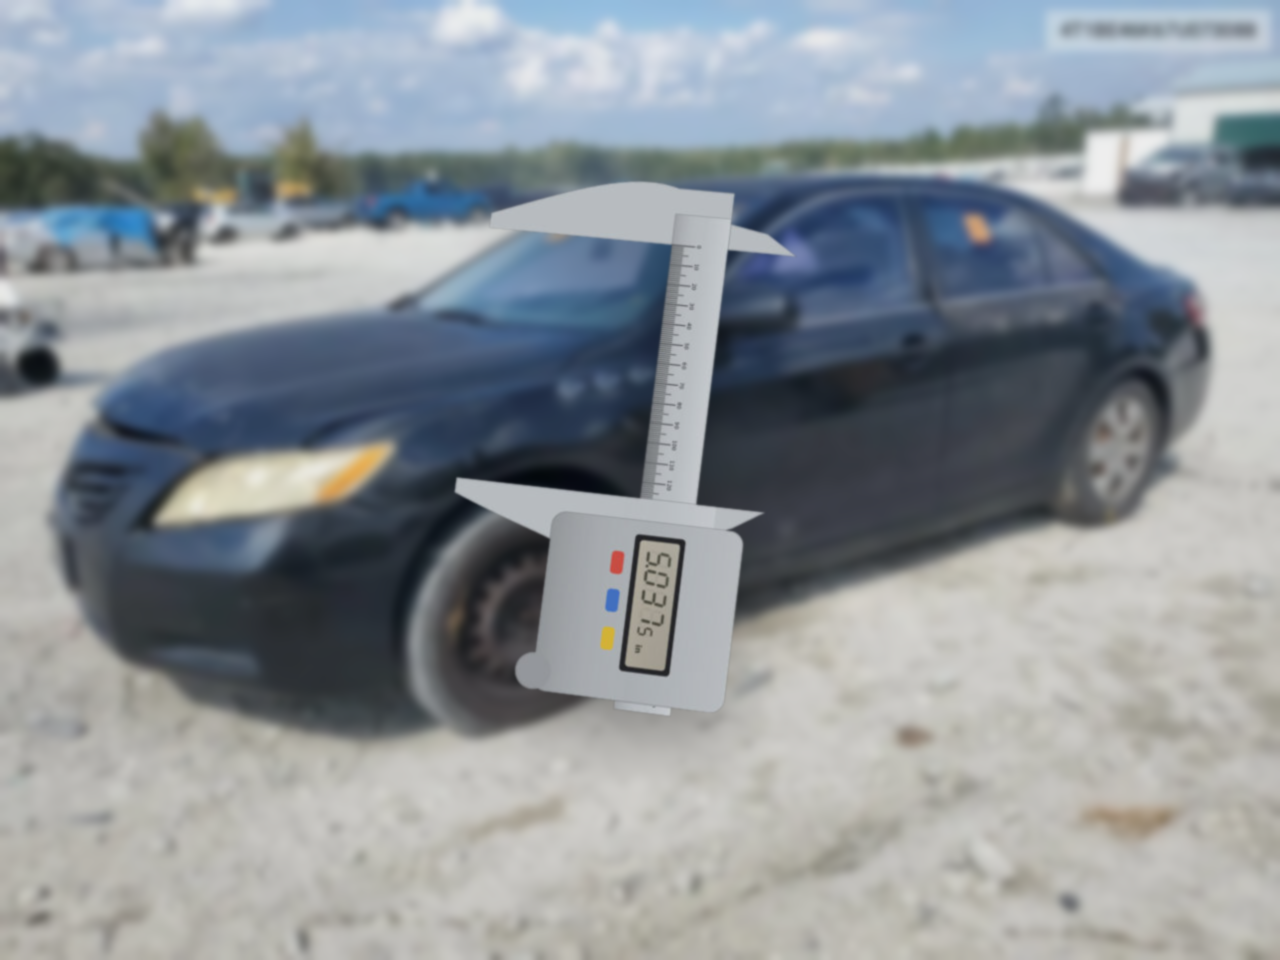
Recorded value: 5.0375 (in)
